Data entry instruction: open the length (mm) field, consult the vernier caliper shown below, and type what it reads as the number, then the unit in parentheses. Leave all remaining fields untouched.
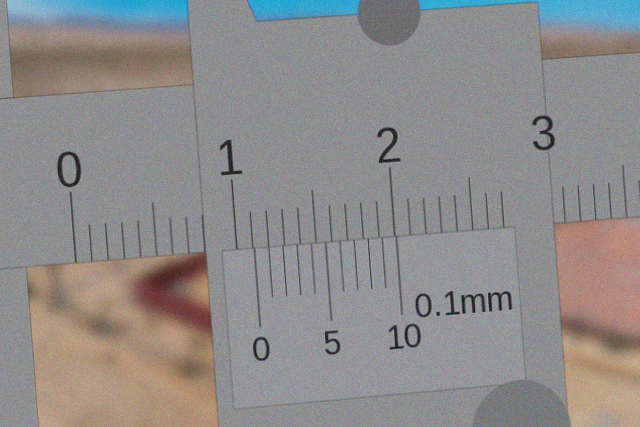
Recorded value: 11.1 (mm)
